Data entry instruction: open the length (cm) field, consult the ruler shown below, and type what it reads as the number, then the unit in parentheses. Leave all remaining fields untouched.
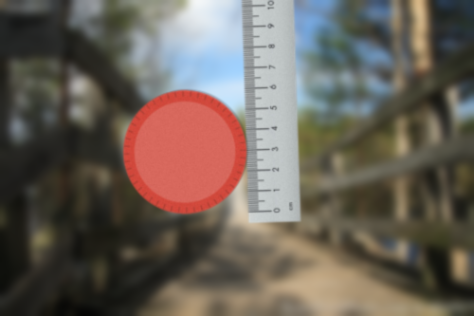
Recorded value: 6 (cm)
